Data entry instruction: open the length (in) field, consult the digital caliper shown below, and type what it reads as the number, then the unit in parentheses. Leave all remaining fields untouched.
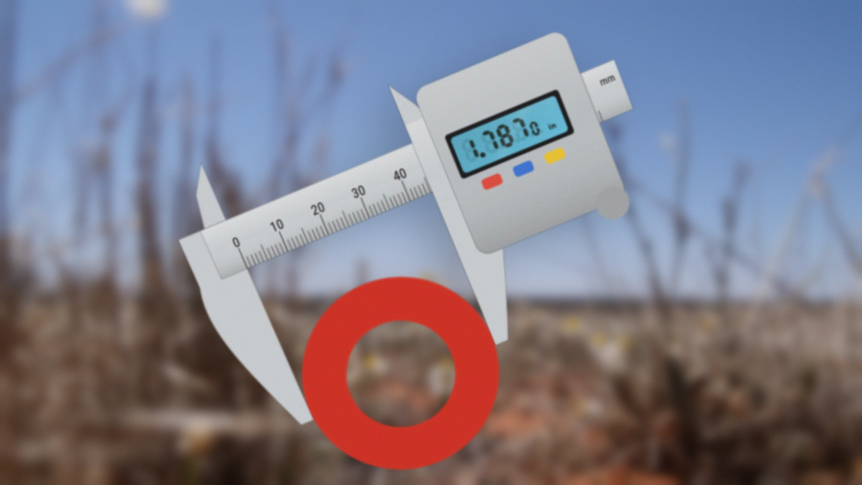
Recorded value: 1.7870 (in)
